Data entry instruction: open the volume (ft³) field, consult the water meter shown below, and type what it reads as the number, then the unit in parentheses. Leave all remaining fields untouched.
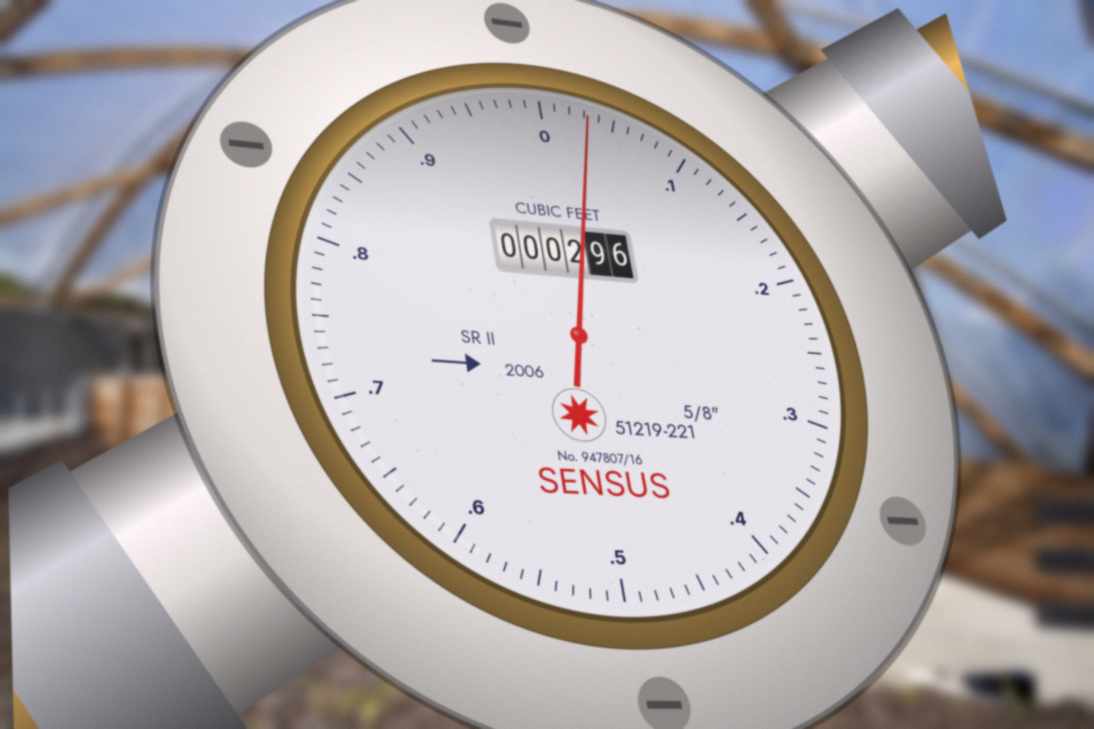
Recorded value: 296.03 (ft³)
